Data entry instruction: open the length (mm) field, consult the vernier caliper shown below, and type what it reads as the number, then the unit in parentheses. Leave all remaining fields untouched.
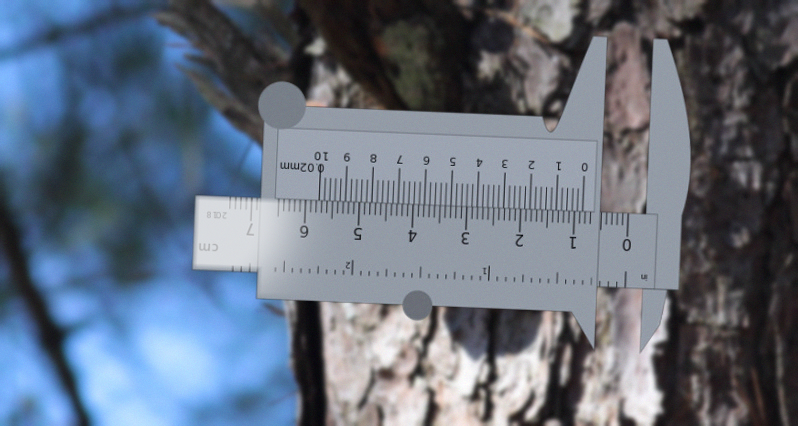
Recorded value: 8.5 (mm)
